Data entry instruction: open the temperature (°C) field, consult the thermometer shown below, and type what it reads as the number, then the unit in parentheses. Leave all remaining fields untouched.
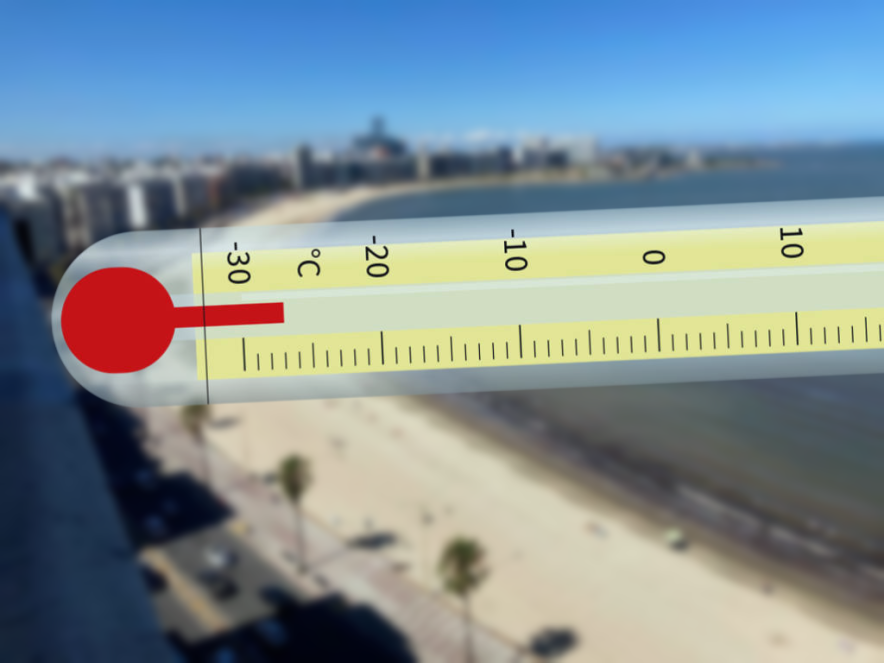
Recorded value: -27 (°C)
